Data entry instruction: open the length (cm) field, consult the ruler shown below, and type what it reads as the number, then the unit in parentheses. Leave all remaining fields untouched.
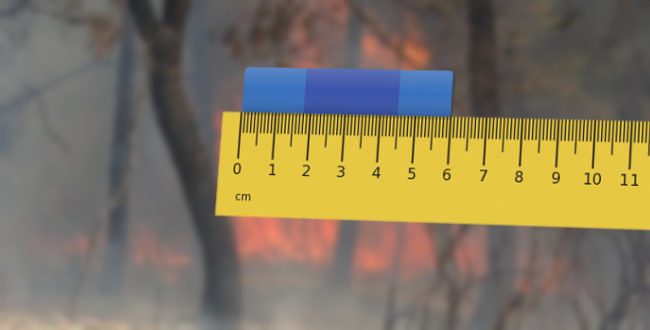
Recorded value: 6 (cm)
